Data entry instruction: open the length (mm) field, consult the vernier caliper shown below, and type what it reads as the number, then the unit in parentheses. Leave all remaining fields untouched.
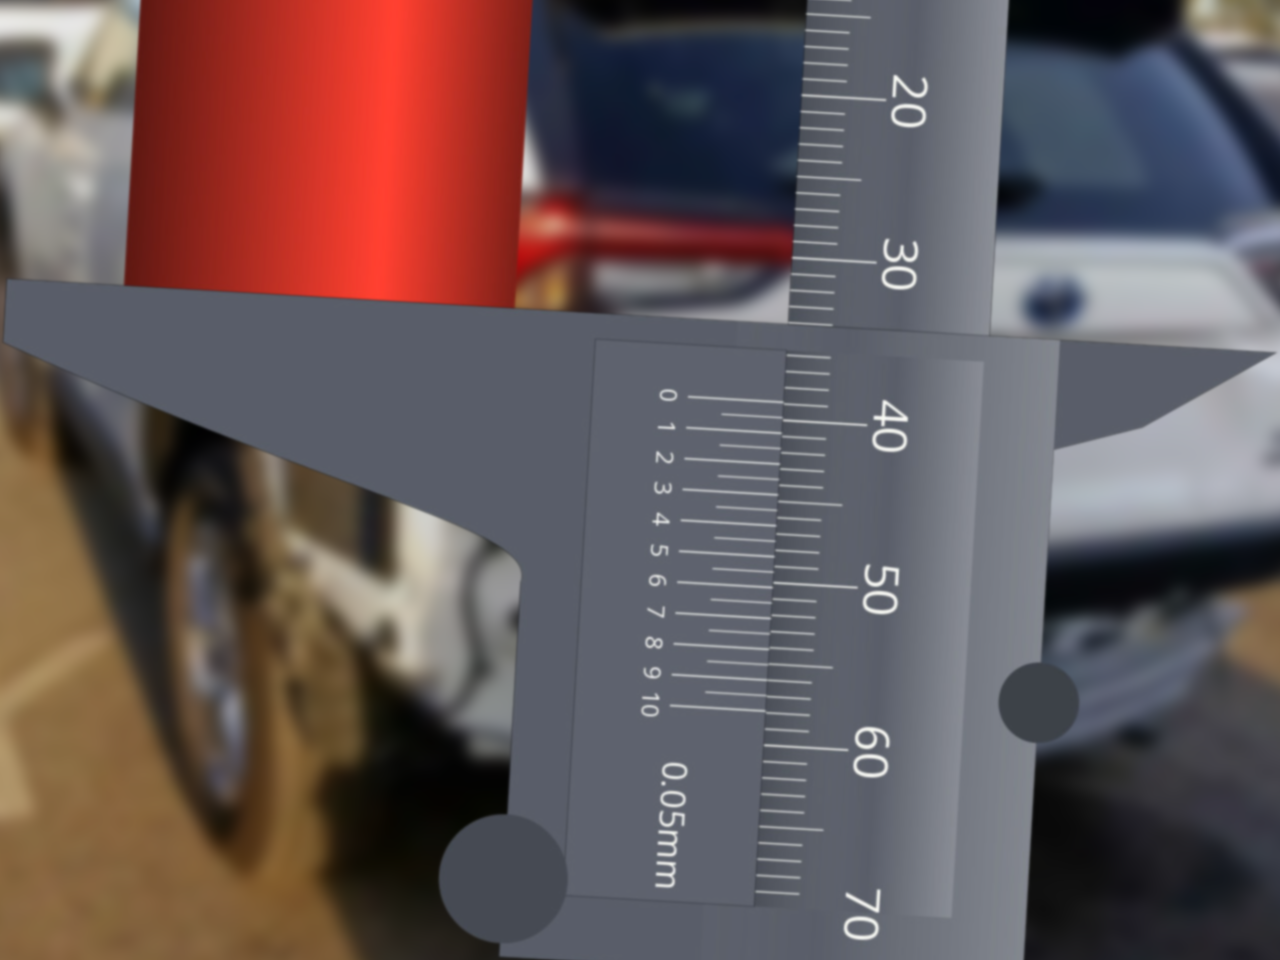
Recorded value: 38.9 (mm)
